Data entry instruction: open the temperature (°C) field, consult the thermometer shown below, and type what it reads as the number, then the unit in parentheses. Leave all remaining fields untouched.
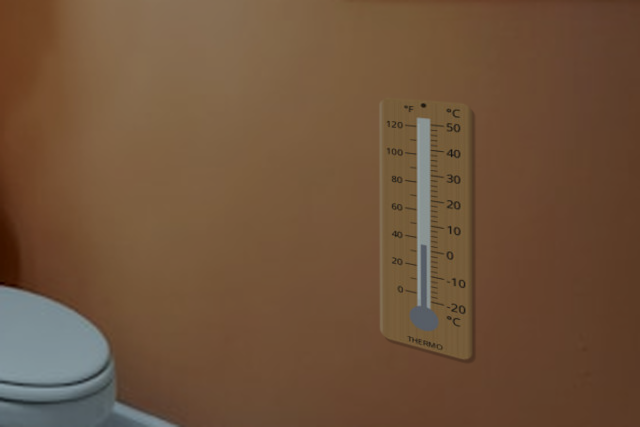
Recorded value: 2 (°C)
